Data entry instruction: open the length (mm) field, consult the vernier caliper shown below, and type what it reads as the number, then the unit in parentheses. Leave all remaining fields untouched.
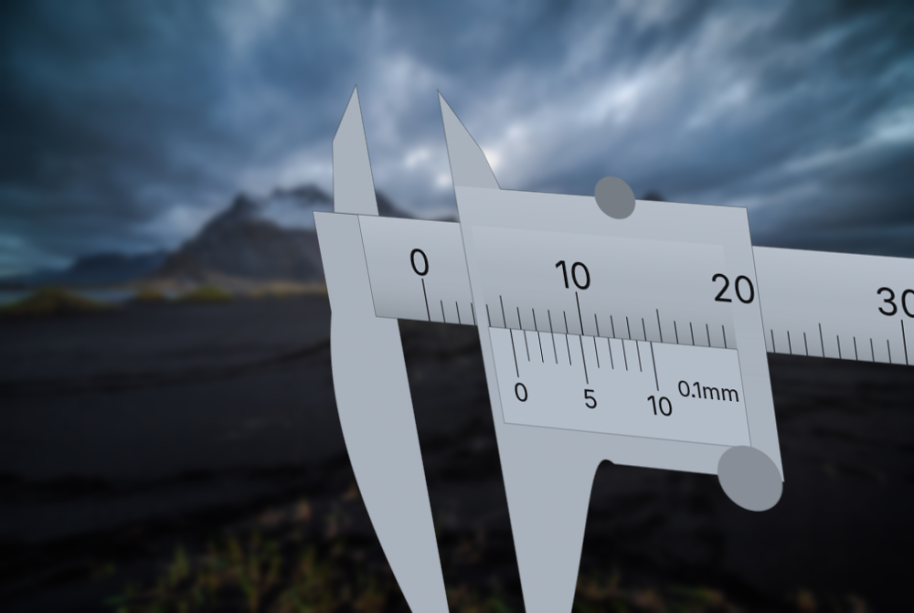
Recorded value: 5.3 (mm)
